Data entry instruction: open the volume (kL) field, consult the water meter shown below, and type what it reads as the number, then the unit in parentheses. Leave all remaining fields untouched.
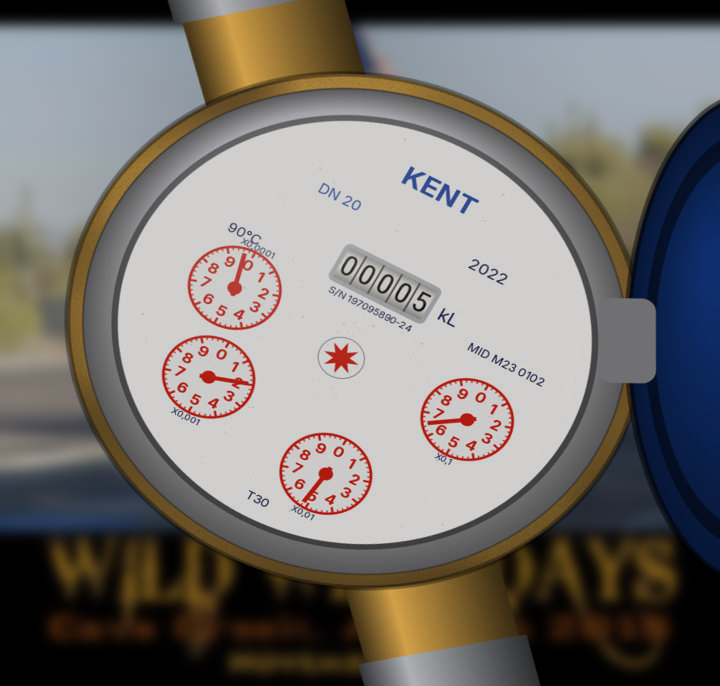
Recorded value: 5.6519 (kL)
